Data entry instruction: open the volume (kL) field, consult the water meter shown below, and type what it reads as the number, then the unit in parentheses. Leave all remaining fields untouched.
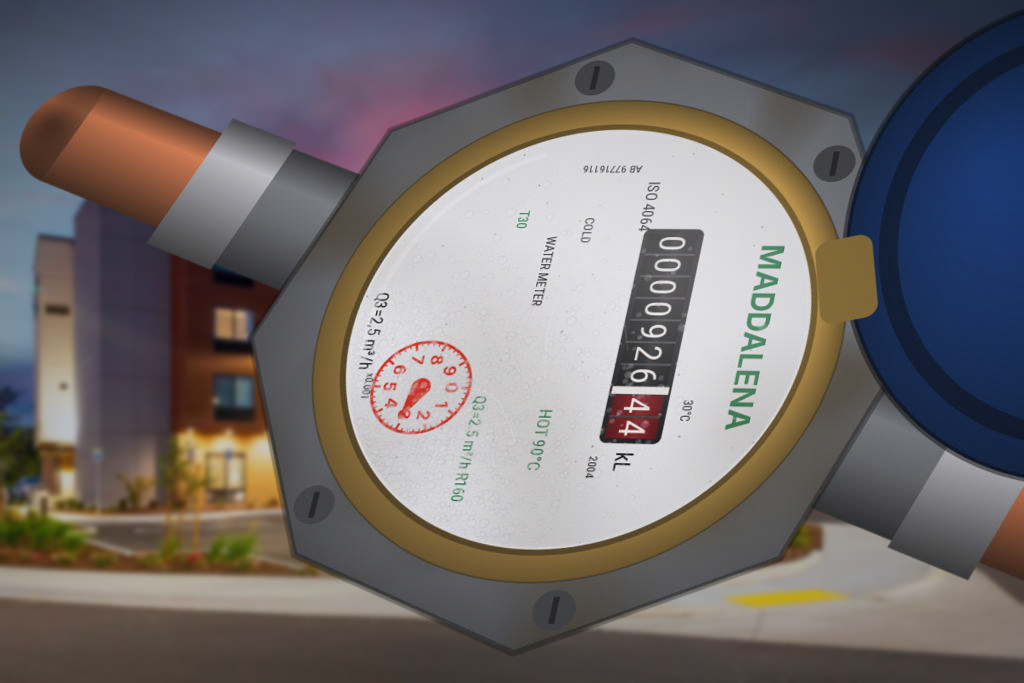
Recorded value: 926.443 (kL)
